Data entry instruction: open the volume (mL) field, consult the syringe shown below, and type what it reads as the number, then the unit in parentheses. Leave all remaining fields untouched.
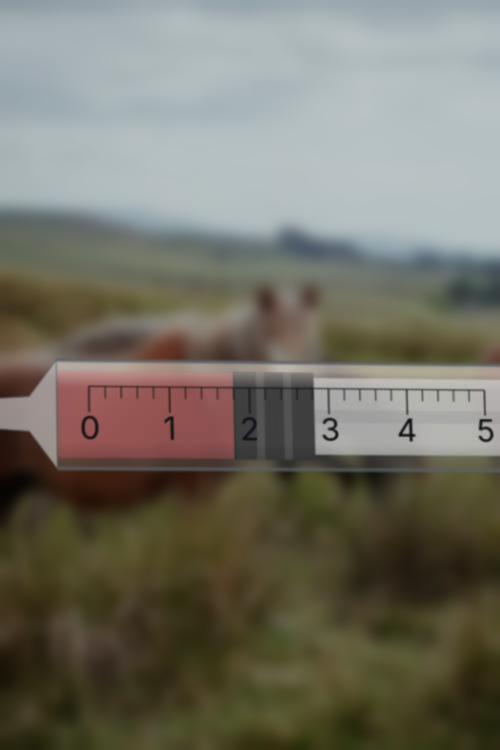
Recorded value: 1.8 (mL)
